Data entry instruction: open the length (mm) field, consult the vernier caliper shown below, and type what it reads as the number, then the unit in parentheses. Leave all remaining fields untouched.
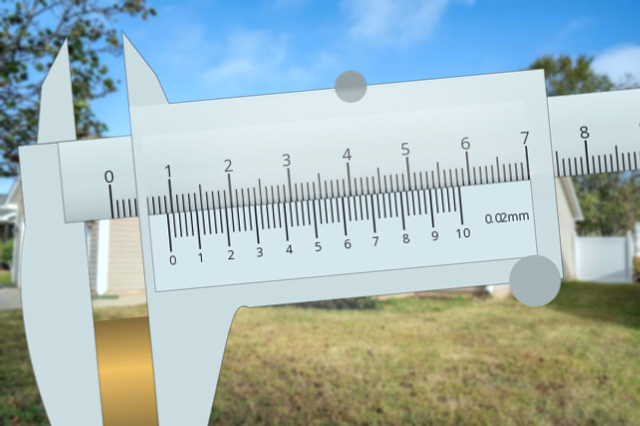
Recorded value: 9.2 (mm)
